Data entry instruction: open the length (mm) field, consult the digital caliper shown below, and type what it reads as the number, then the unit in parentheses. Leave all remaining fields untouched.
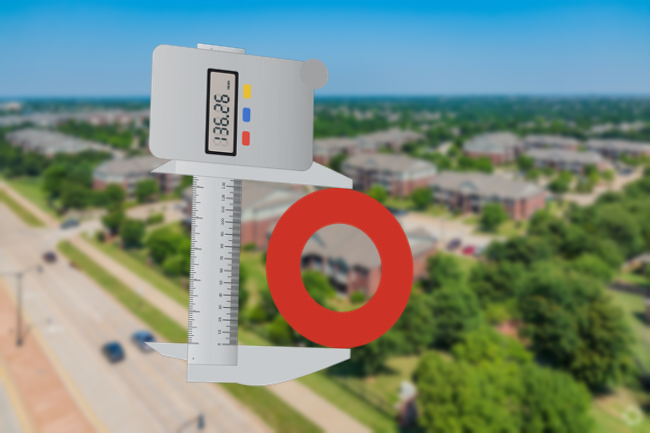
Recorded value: 136.26 (mm)
